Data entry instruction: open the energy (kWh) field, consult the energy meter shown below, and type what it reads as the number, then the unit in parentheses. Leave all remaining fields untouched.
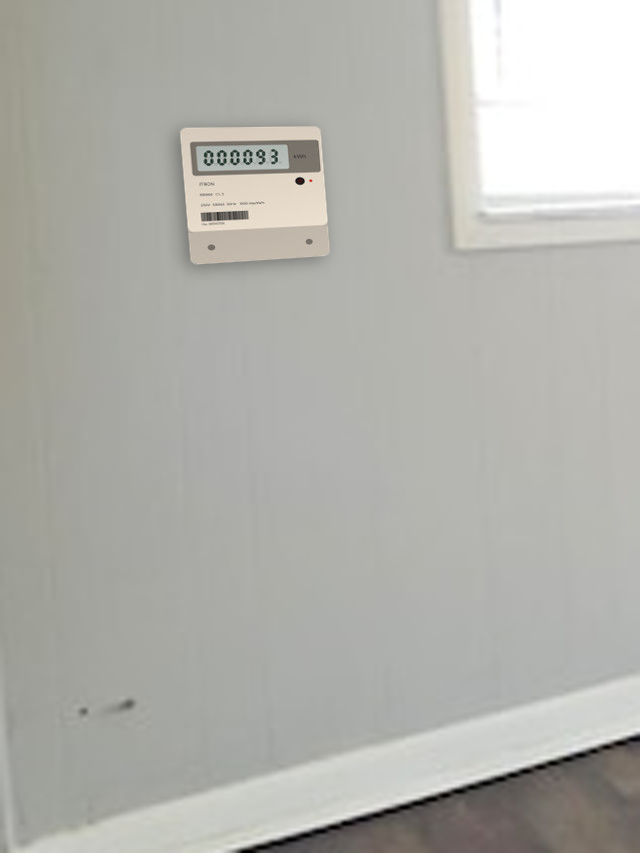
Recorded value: 93 (kWh)
